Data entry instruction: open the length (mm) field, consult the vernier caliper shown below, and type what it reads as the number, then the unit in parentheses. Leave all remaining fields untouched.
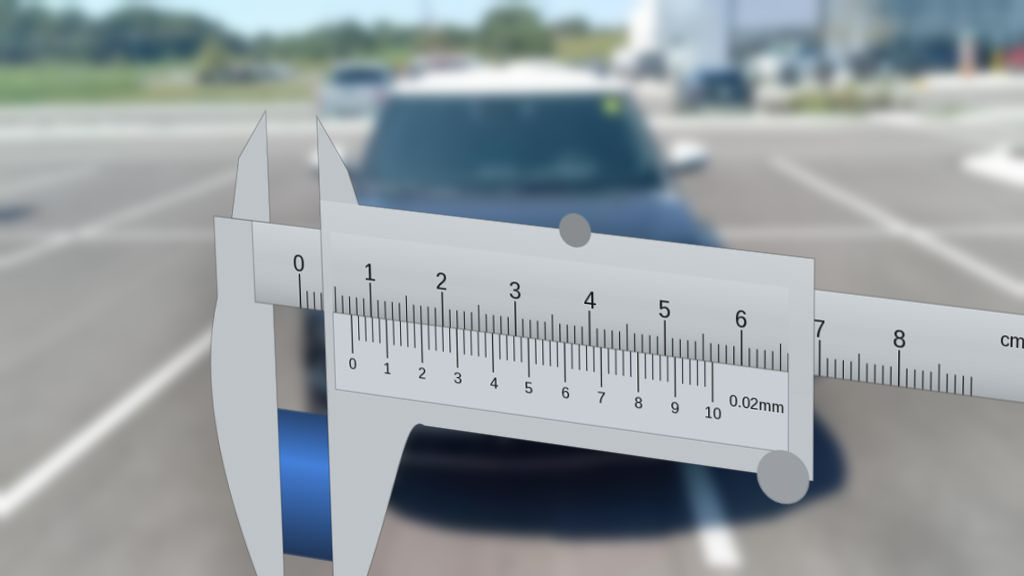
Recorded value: 7.2 (mm)
